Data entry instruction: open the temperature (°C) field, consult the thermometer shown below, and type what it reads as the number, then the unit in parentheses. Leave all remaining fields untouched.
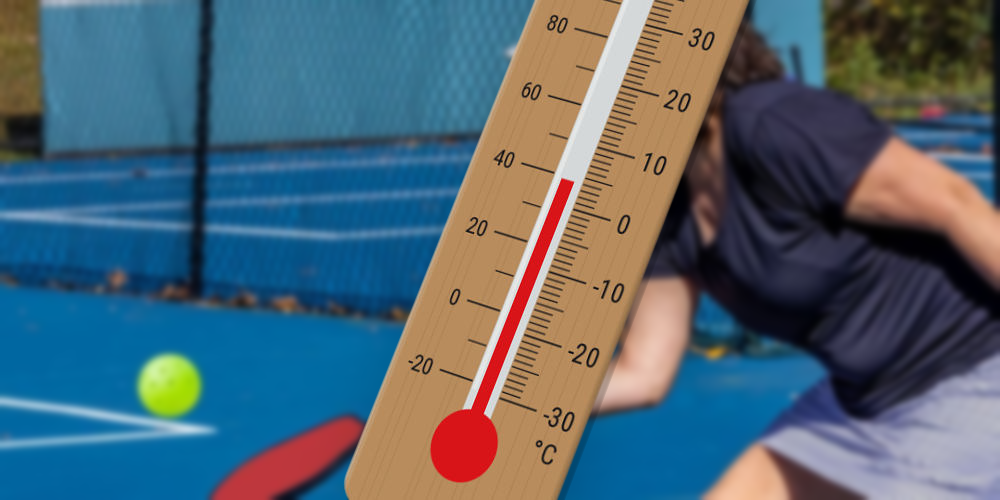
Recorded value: 4 (°C)
